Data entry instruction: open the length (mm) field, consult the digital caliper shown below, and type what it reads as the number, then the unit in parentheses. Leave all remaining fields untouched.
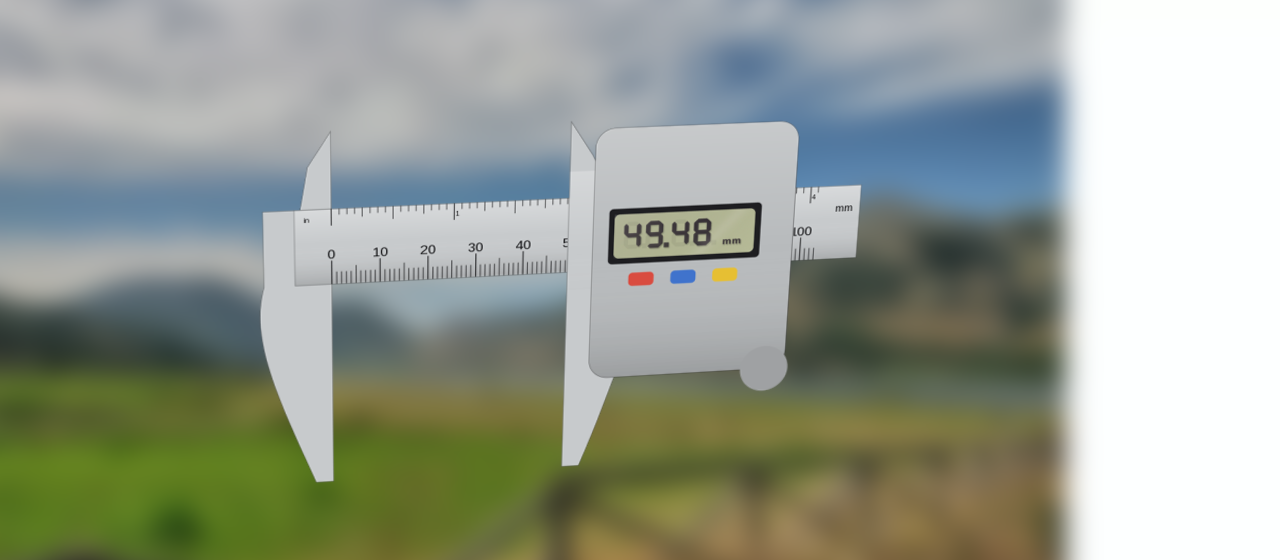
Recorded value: 49.48 (mm)
